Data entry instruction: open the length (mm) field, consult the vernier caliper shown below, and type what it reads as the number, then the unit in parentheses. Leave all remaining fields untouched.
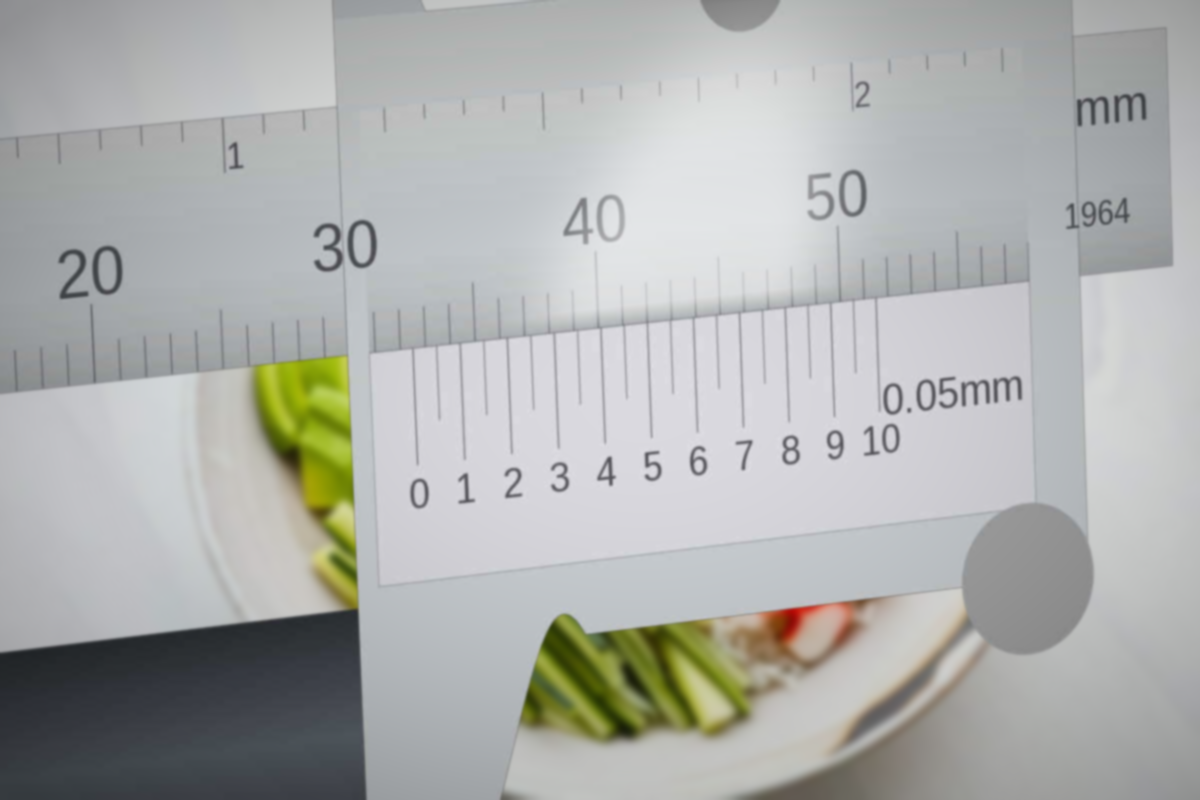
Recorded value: 32.5 (mm)
